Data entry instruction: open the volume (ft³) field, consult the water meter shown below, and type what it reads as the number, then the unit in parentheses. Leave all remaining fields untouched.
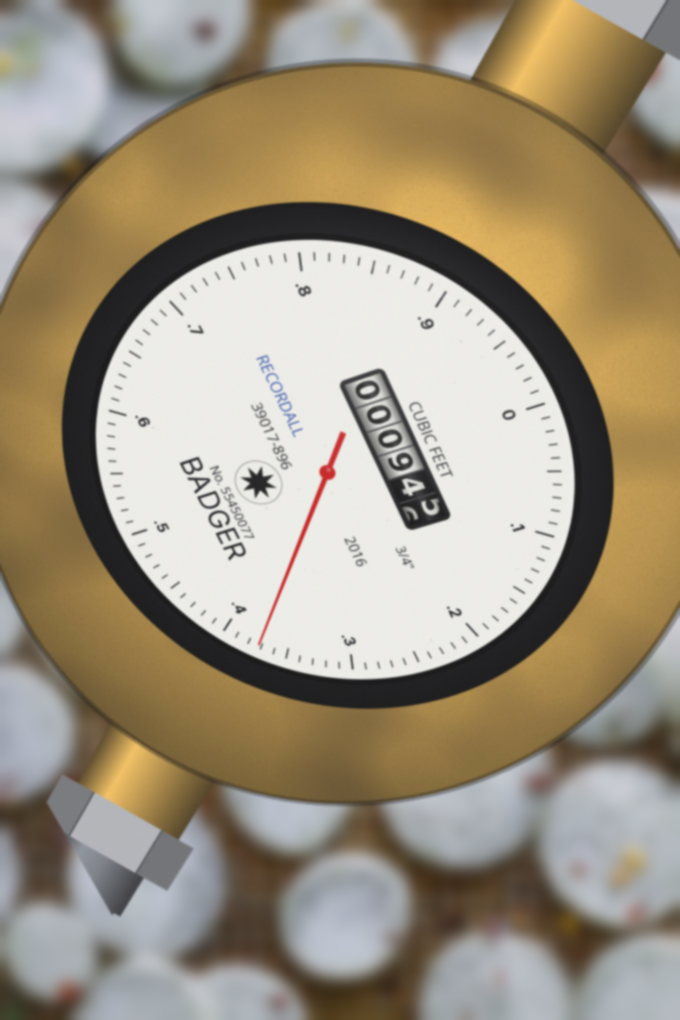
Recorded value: 945.37 (ft³)
